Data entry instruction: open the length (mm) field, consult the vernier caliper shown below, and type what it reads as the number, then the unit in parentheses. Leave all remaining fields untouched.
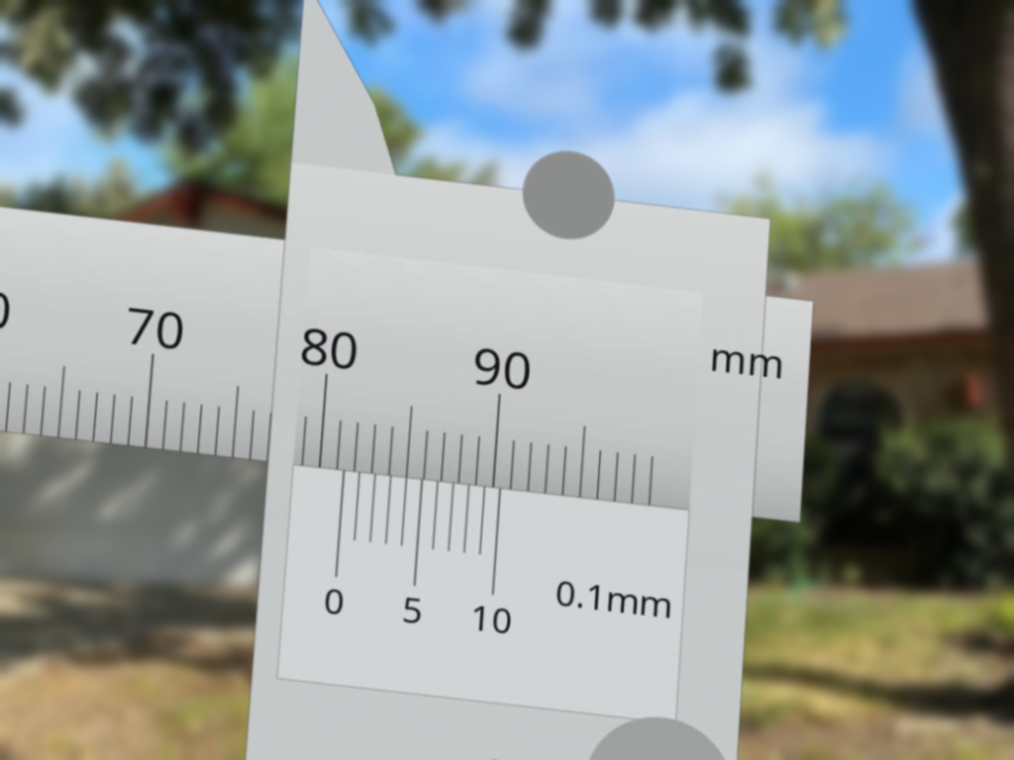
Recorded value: 81.4 (mm)
